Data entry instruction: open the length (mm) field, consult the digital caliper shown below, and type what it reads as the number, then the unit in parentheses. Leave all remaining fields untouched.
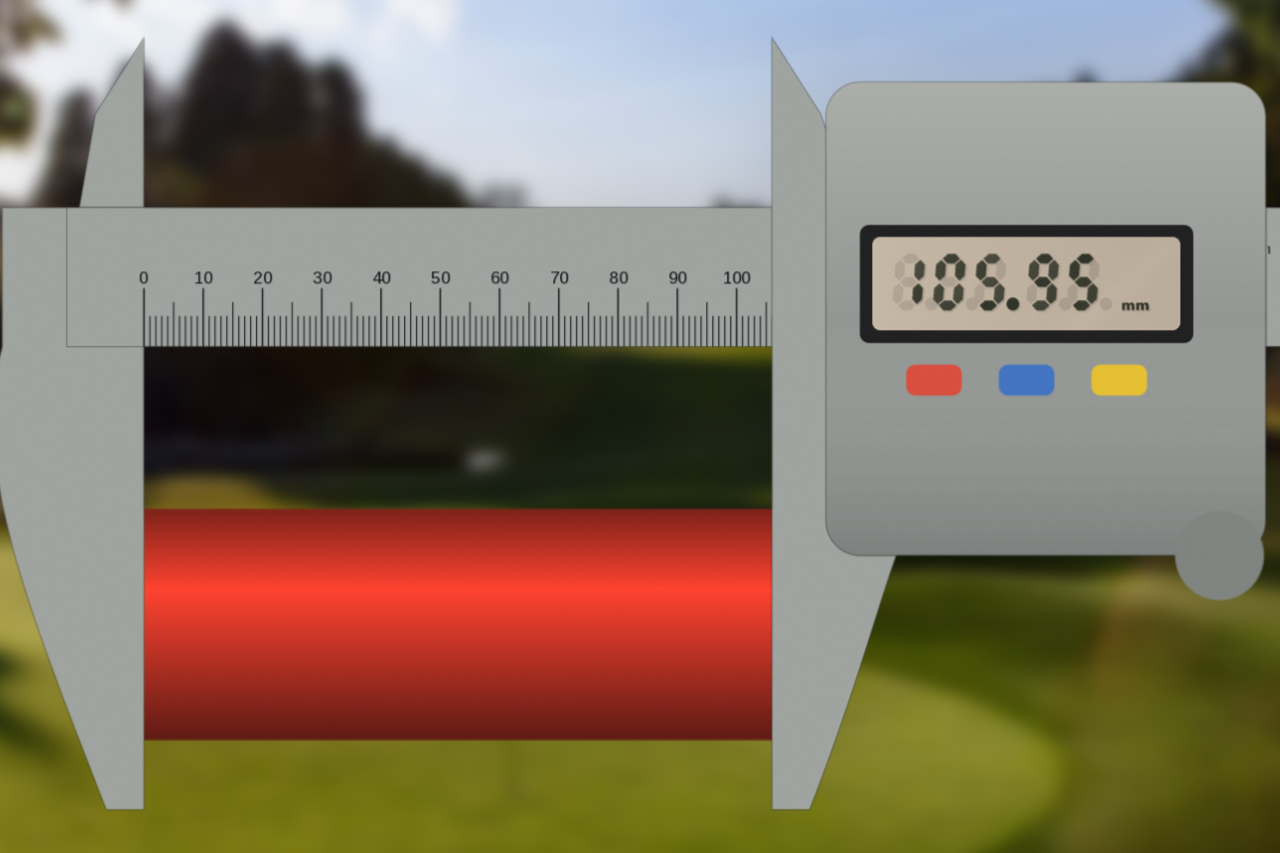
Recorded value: 105.95 (mm)
